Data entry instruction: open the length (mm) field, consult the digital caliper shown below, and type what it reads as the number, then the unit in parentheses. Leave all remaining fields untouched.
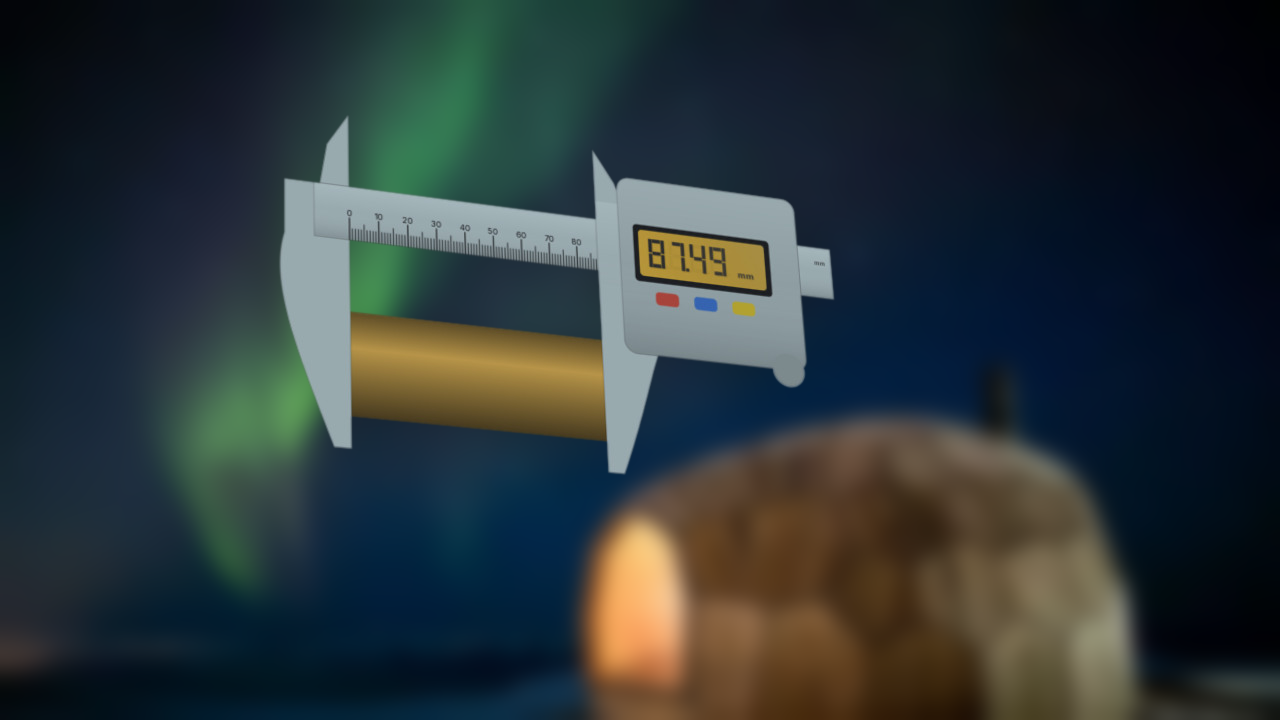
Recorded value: 87.49 (mm)
